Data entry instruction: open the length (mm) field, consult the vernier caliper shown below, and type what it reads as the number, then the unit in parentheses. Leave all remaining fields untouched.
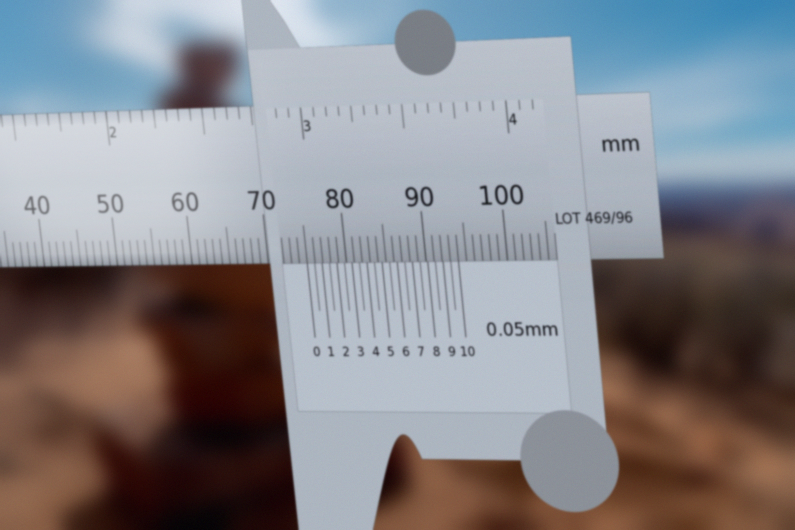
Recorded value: 75.0 (mm)
